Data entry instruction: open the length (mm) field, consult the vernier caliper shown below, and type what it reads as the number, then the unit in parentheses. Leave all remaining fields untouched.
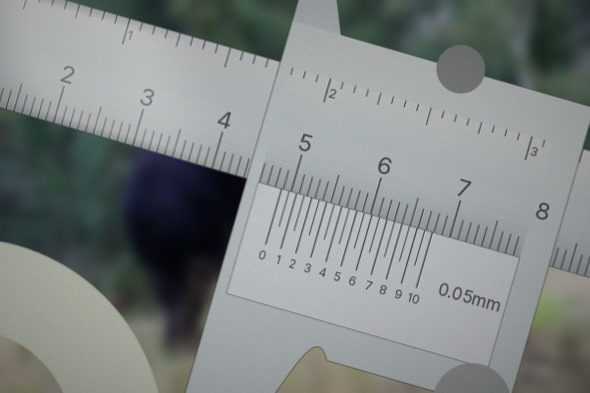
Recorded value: 48.8 (mm)
